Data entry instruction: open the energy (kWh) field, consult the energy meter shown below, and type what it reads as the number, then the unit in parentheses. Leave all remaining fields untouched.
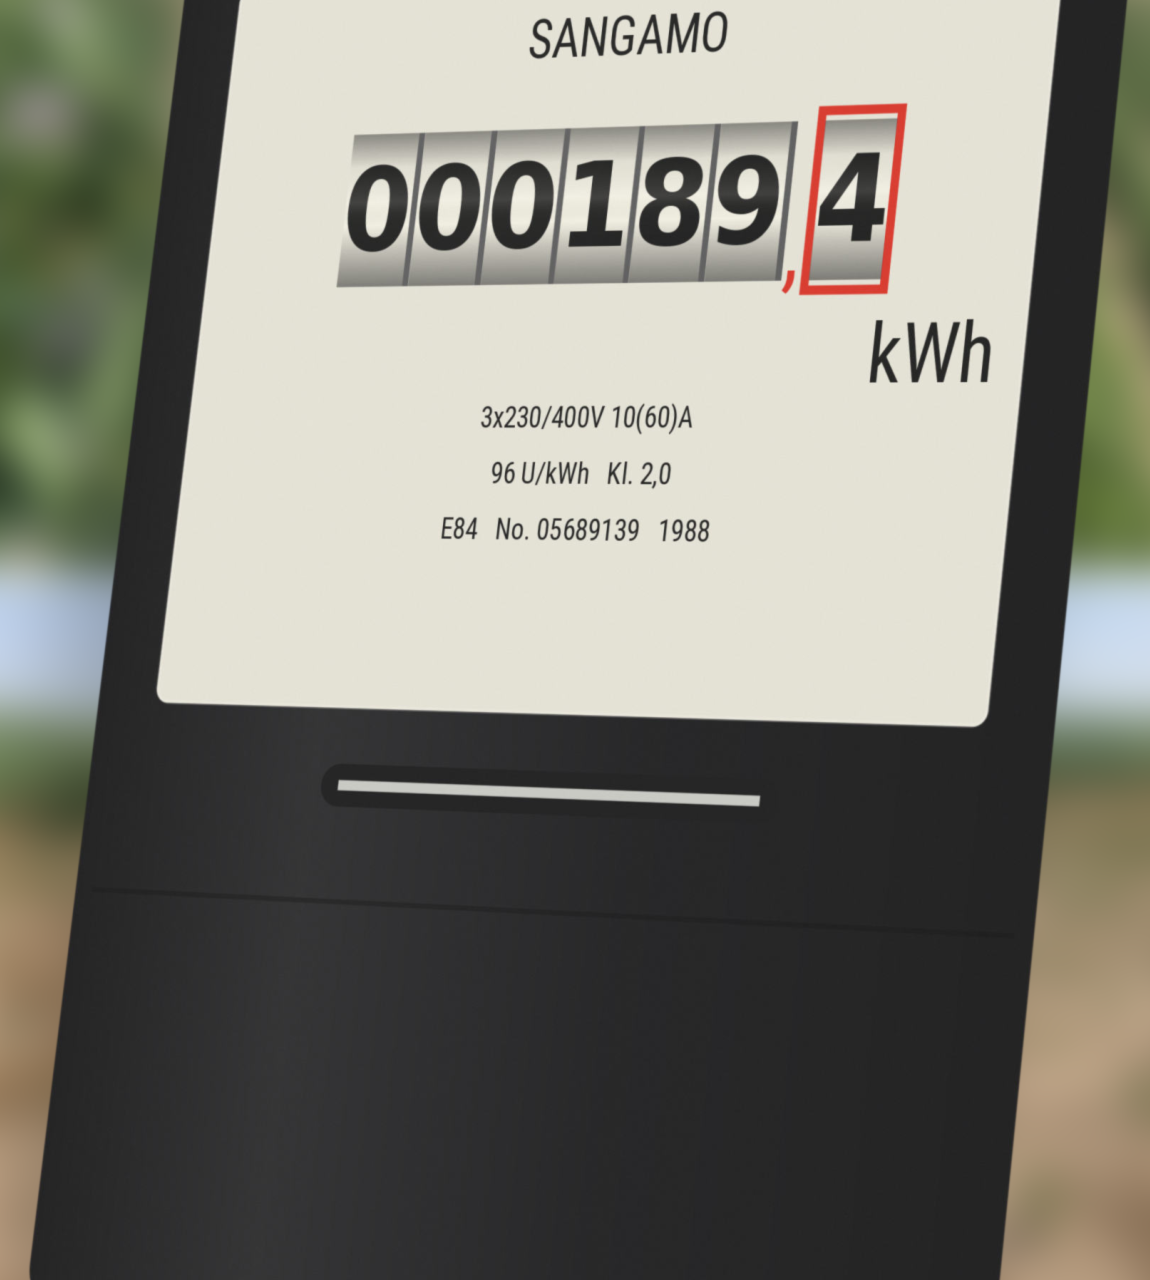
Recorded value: 189.4 (kWh)
